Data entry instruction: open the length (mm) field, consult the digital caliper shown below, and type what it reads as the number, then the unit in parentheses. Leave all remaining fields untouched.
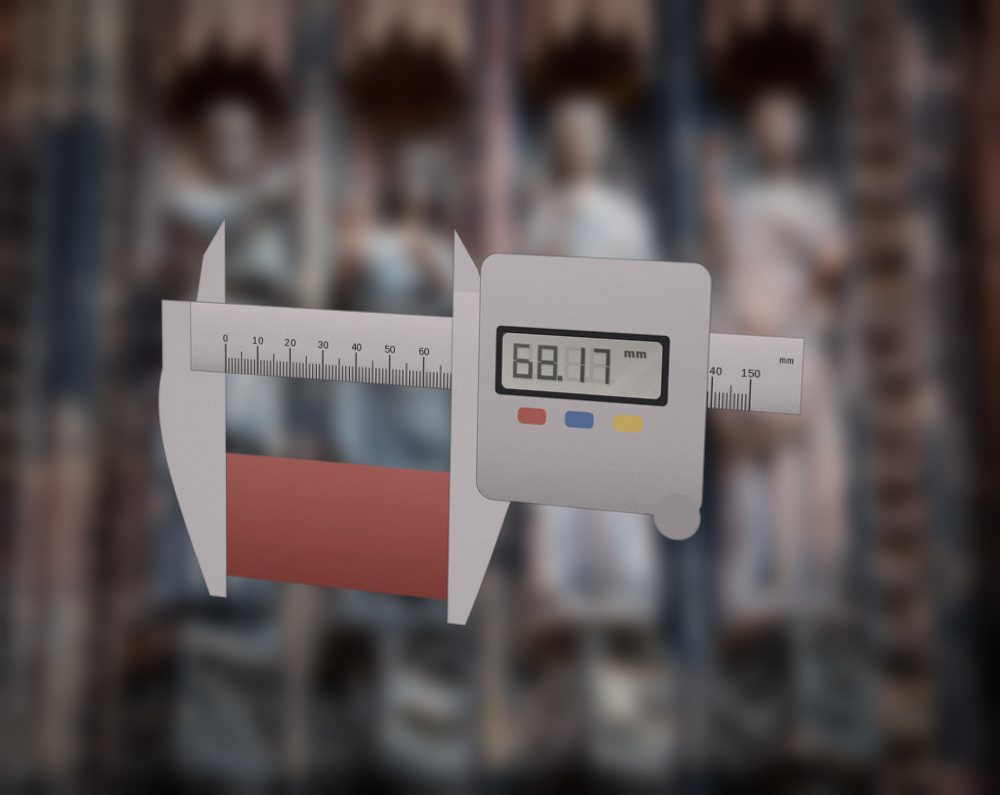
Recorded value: 68.17 (mm)
